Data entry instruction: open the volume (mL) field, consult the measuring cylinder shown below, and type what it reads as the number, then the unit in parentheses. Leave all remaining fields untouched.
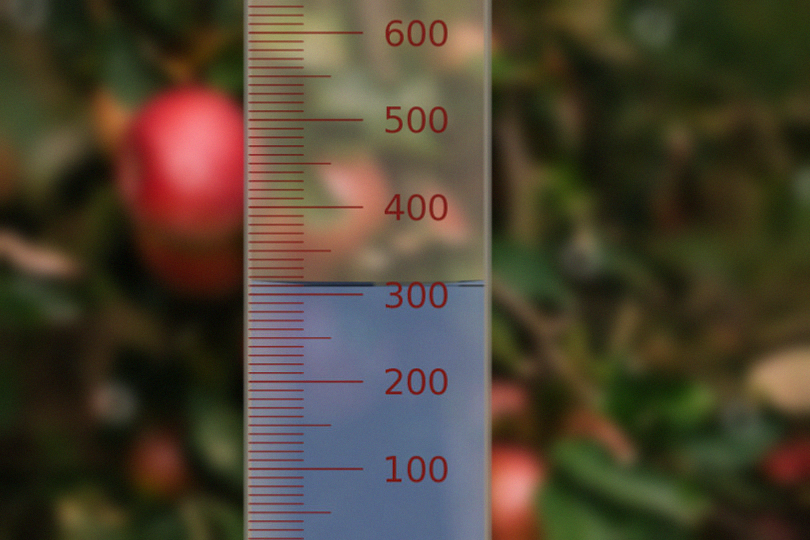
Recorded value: 310 (mL)
